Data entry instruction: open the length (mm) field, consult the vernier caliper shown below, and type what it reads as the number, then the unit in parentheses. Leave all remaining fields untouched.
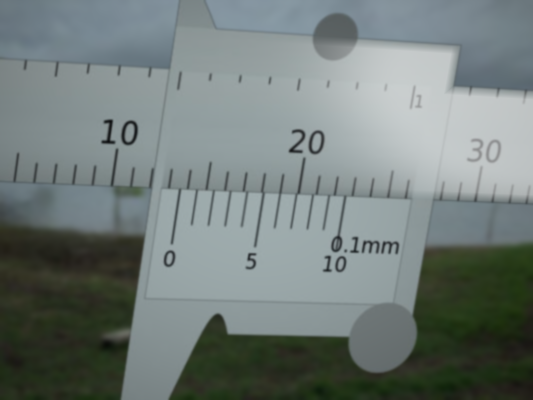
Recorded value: 13.6 (mm)
